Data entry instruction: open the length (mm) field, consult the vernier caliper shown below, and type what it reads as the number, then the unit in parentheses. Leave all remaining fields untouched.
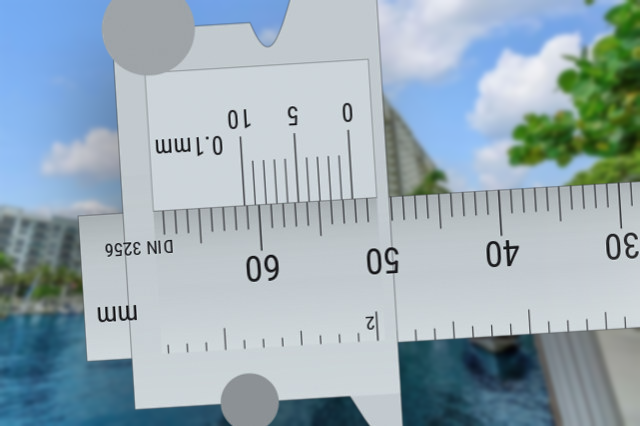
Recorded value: 52.2 (mm)
